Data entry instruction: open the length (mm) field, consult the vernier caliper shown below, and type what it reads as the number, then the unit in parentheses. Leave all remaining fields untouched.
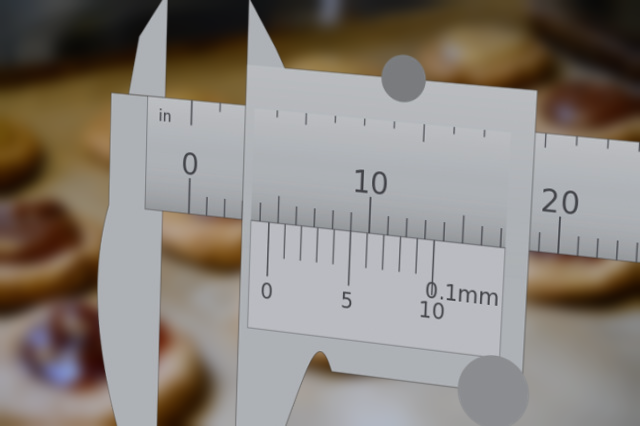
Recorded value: 4.5 (mm)
